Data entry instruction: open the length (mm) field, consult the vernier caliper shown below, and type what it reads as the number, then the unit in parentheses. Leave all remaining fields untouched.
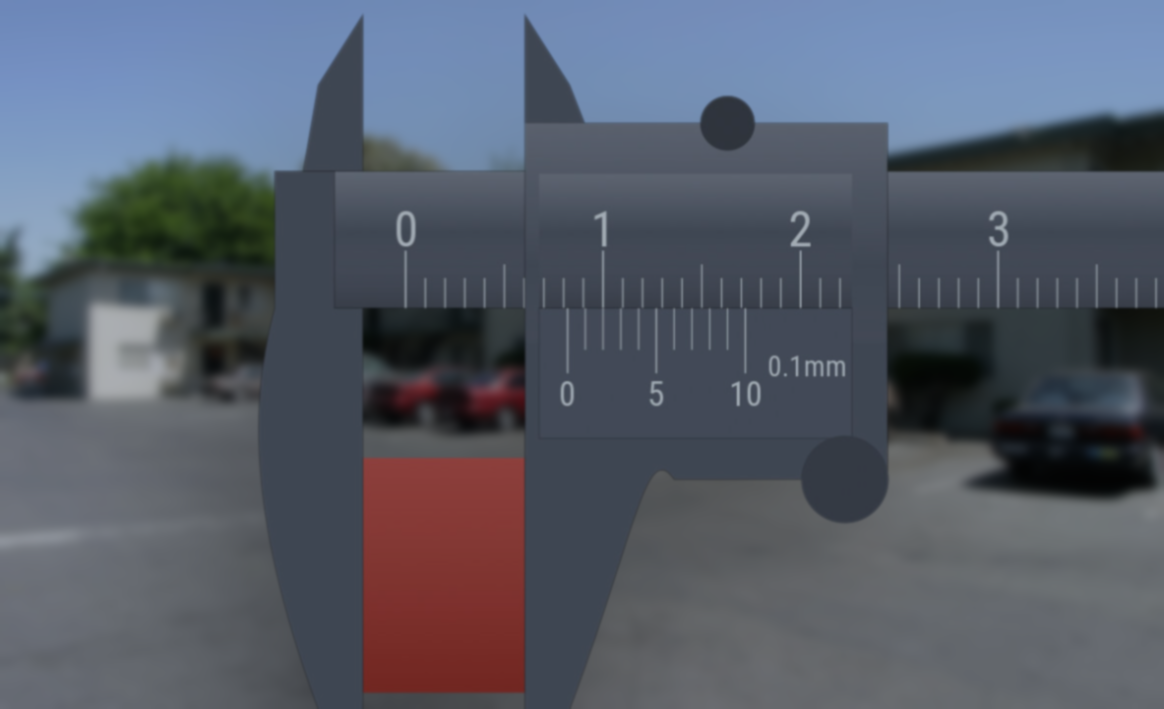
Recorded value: 8.2 (mm)
